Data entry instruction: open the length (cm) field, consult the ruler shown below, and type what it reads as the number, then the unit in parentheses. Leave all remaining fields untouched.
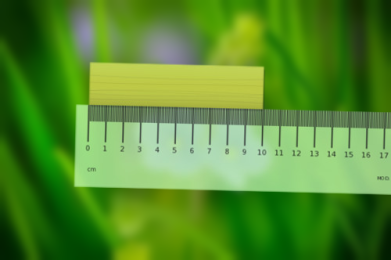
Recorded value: 10 (cm)
